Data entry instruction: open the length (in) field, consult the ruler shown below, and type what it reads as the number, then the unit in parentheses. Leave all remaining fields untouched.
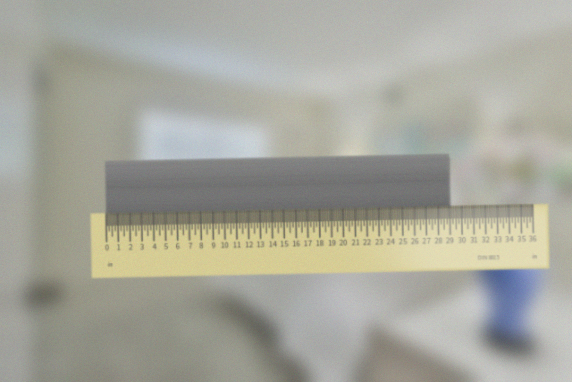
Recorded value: 29 (in)
